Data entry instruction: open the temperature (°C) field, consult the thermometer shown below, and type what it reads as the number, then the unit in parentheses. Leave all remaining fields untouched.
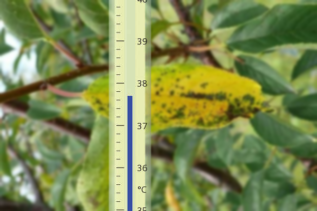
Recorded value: 37.7 (°C)
